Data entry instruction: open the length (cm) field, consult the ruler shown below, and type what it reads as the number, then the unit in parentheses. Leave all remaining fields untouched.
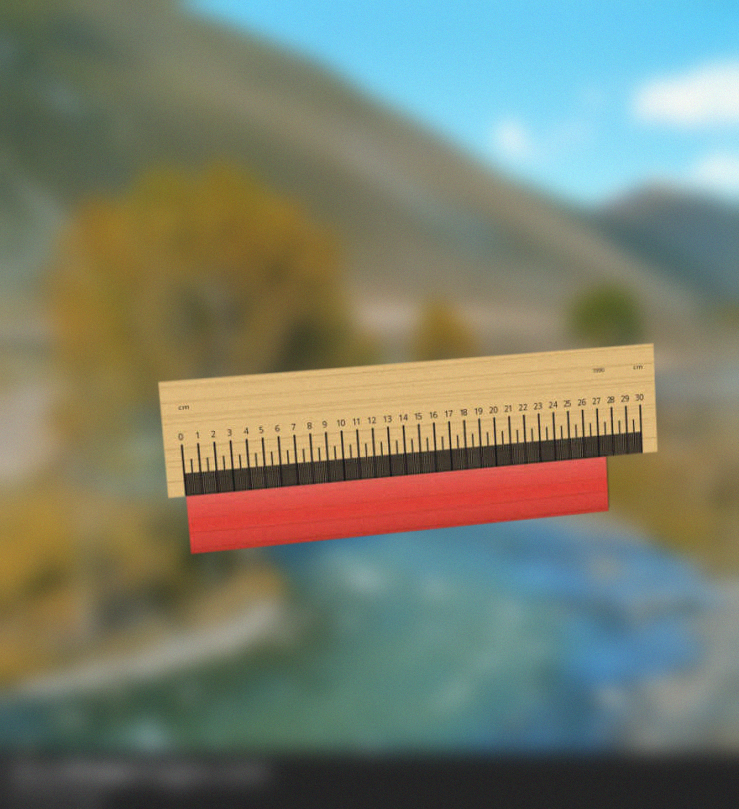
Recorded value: 27.5 (cm)
